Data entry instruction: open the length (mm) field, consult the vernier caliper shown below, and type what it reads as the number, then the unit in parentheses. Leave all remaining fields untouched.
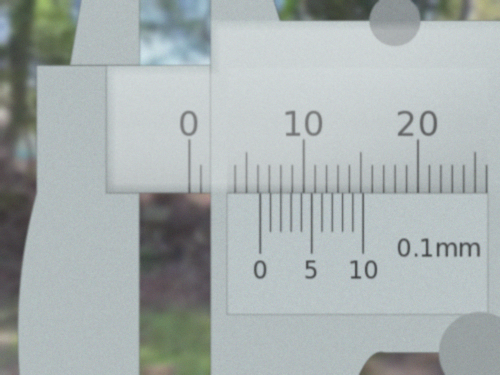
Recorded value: 6.2 (mm)
